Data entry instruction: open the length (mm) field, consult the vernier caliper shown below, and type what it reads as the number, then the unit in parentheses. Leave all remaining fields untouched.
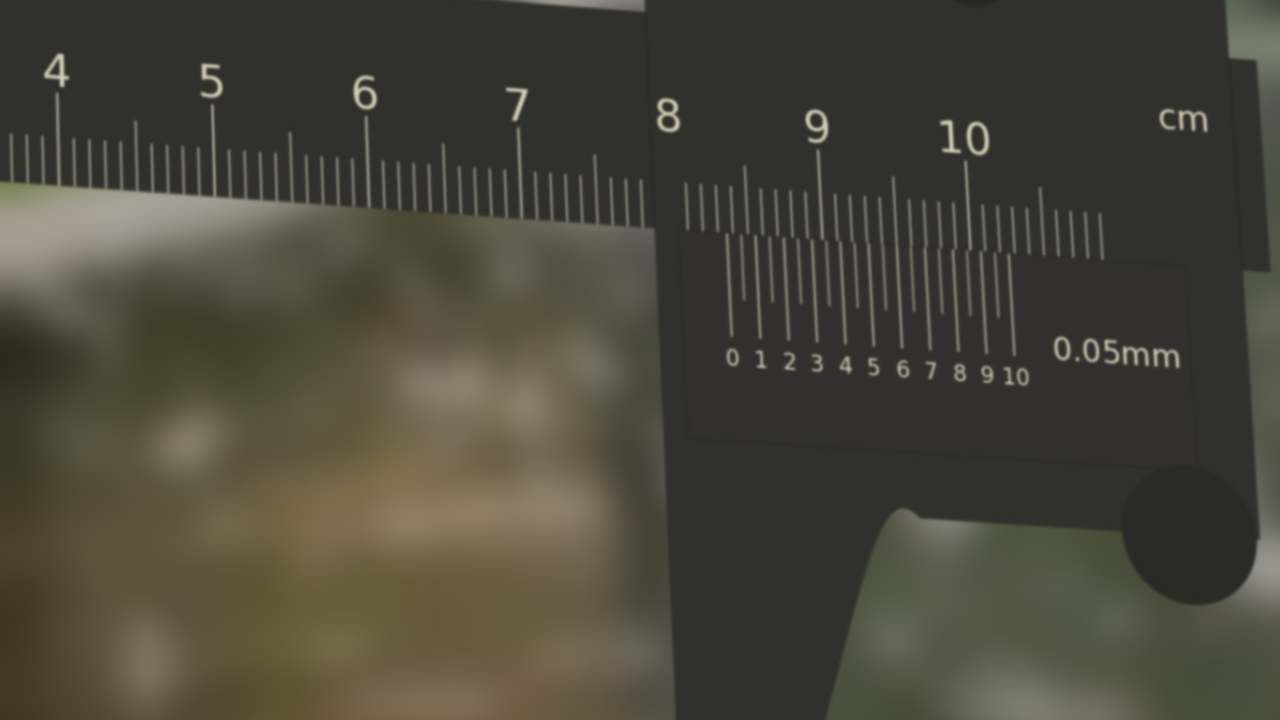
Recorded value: 83.6 (mm)
